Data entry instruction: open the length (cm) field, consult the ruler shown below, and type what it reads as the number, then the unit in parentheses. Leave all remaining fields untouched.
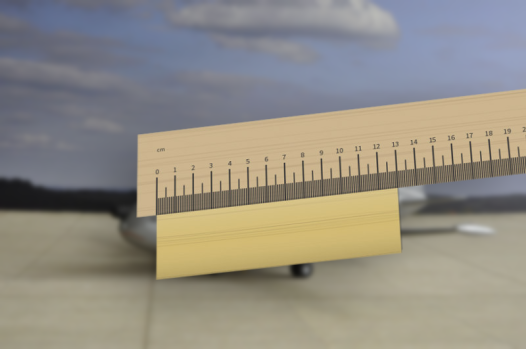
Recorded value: 13 (cm)
